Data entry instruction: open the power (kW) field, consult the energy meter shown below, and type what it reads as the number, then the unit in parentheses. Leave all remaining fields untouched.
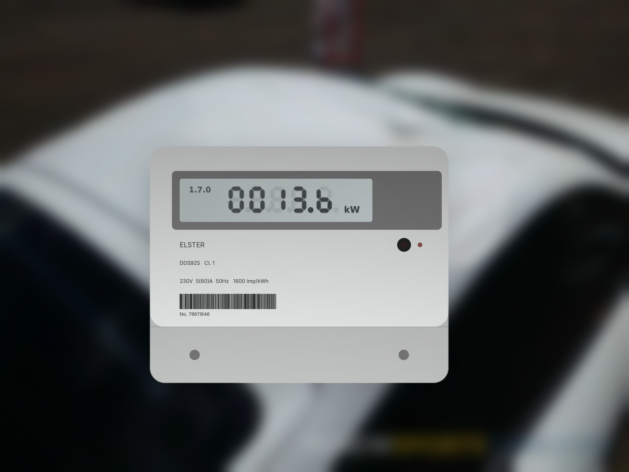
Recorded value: 13.6 (kW)
